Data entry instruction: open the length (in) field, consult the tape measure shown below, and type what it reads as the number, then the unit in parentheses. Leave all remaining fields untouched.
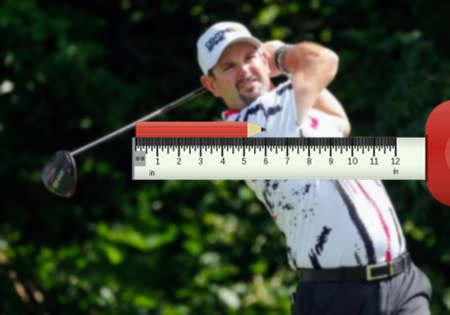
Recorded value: 6 (in)
